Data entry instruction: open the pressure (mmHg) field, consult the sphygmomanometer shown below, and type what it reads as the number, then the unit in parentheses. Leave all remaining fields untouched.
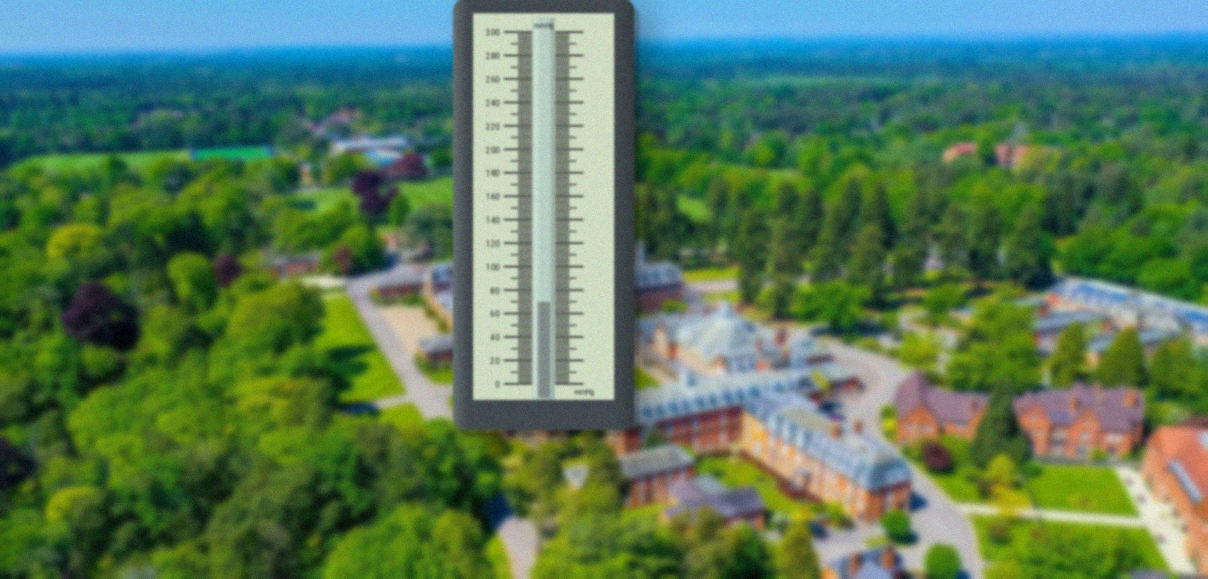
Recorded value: 70 (mmHg)
